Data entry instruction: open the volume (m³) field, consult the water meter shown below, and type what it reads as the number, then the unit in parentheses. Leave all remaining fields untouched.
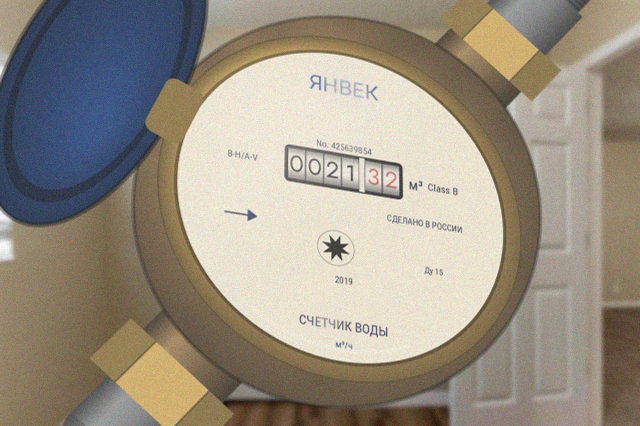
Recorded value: 21.32 (m³)
